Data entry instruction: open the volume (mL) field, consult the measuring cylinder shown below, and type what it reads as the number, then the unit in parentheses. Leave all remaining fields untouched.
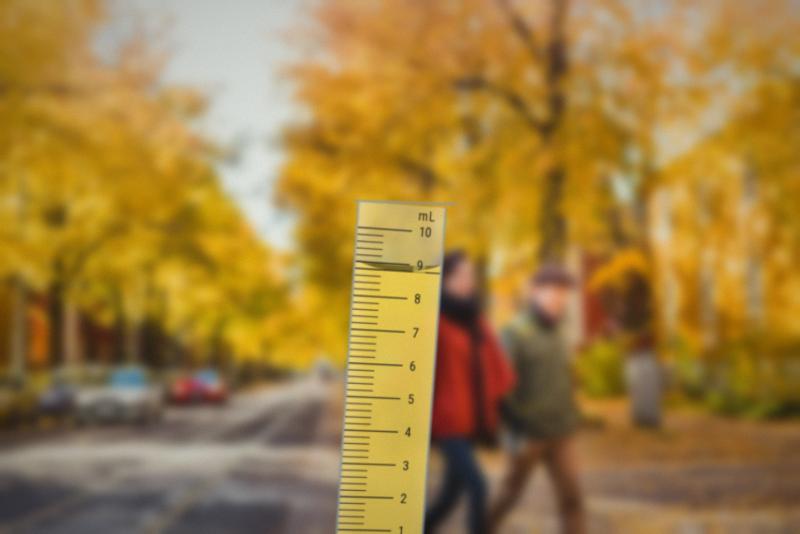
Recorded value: 8.8 (mL)
